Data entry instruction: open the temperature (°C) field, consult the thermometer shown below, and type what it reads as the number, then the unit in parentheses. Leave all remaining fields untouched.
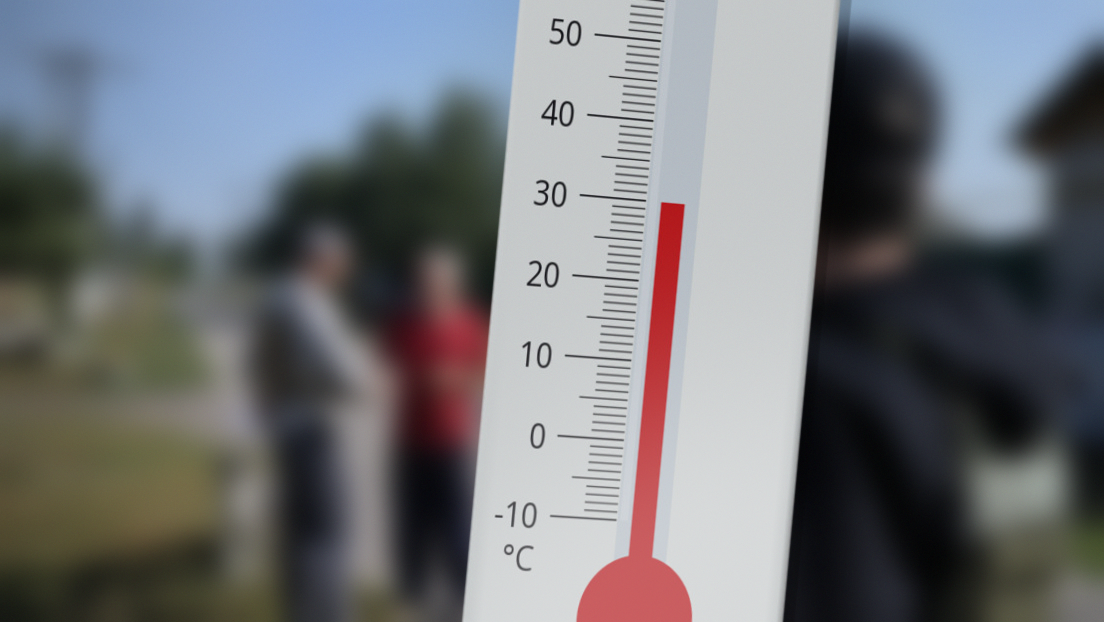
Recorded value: 30 (°C)
